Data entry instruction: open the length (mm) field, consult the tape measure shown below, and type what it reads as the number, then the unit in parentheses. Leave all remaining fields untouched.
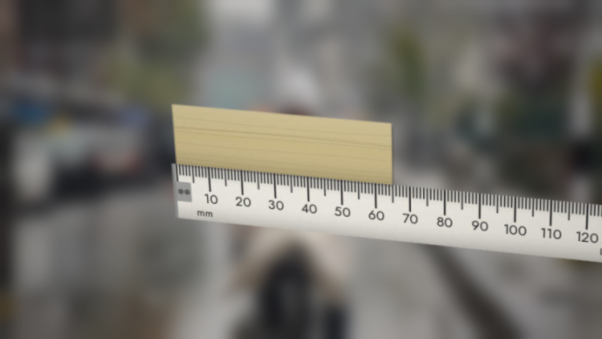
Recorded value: 65 (mm)
